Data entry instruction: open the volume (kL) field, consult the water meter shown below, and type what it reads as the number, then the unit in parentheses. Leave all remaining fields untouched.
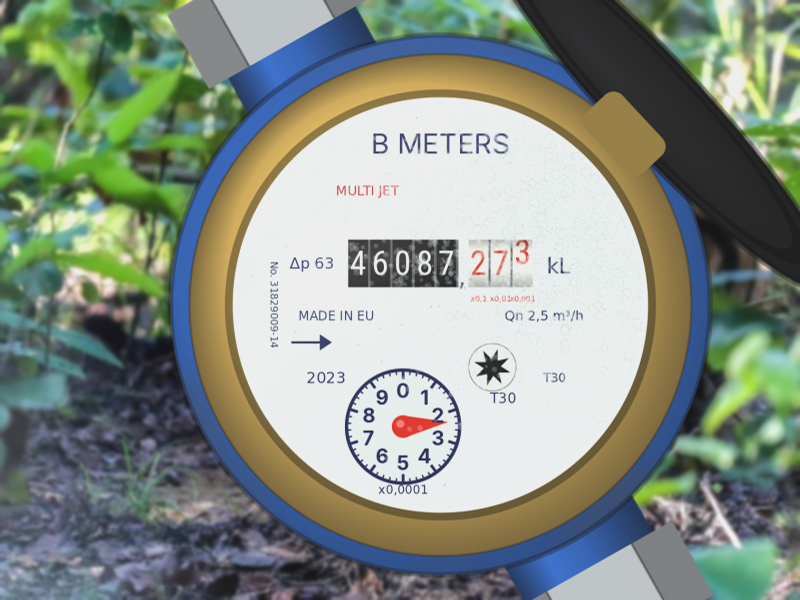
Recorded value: 46087.2732 (kL)
